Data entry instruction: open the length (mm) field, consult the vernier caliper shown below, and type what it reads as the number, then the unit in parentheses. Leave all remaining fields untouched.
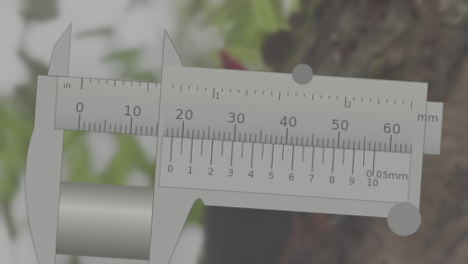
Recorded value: 18.0 (mm)
